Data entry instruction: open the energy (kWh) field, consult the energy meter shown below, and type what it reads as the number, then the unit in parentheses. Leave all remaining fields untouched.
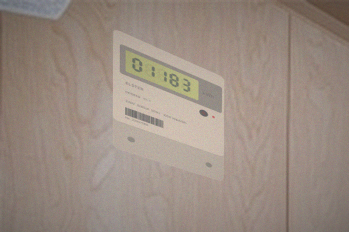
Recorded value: 1183 (kWh)
